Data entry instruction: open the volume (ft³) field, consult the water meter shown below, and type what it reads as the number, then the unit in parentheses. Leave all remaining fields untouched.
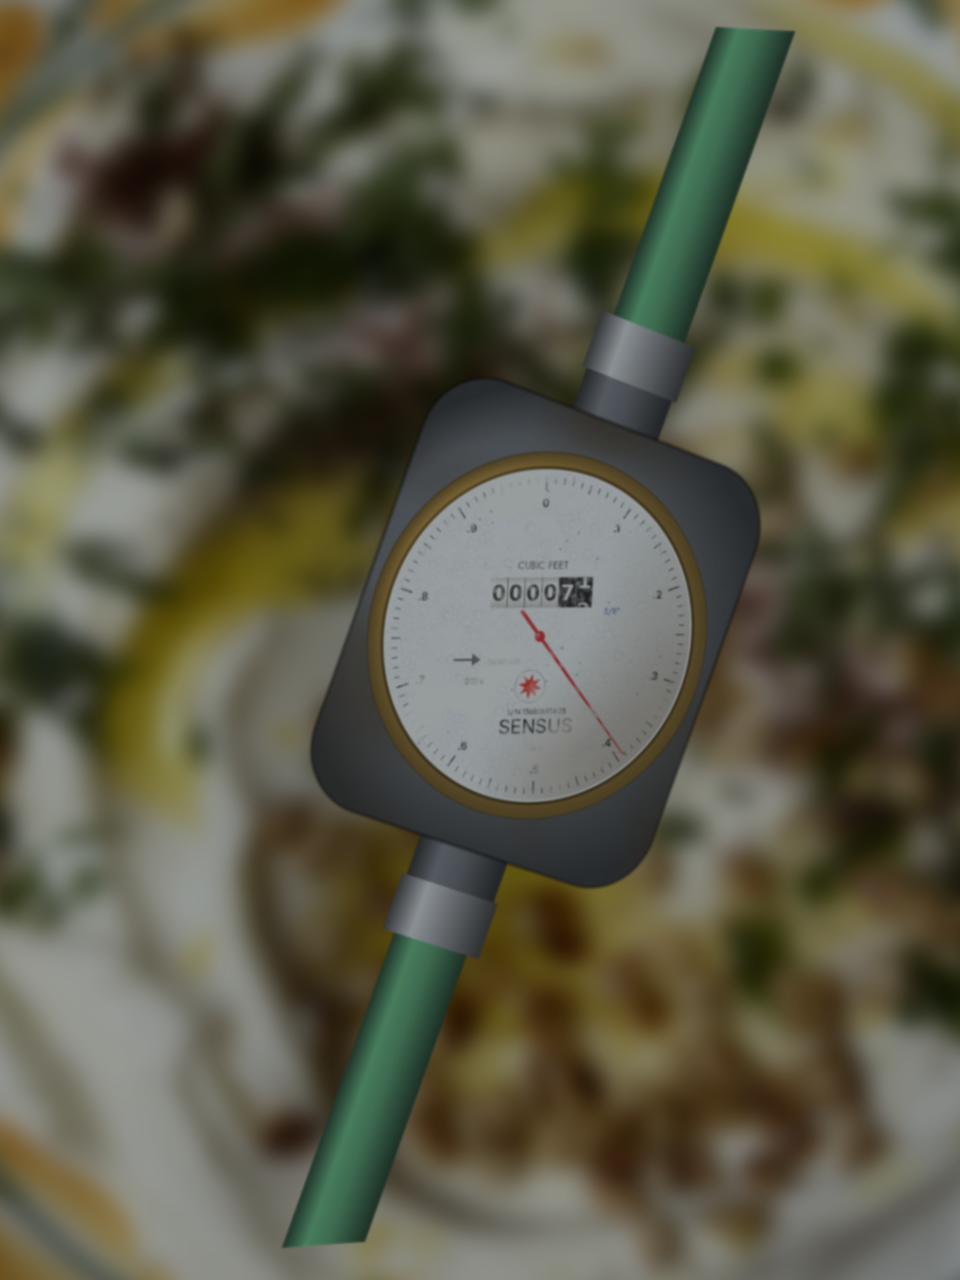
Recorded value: 71.39 (ft³)
